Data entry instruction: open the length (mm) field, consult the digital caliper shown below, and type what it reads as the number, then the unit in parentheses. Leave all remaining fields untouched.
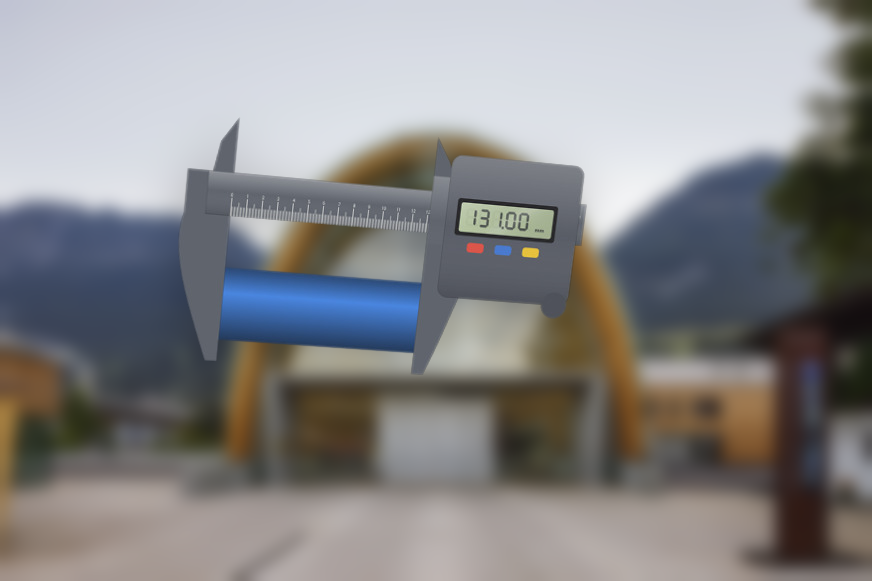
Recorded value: 131.00 (mm)
